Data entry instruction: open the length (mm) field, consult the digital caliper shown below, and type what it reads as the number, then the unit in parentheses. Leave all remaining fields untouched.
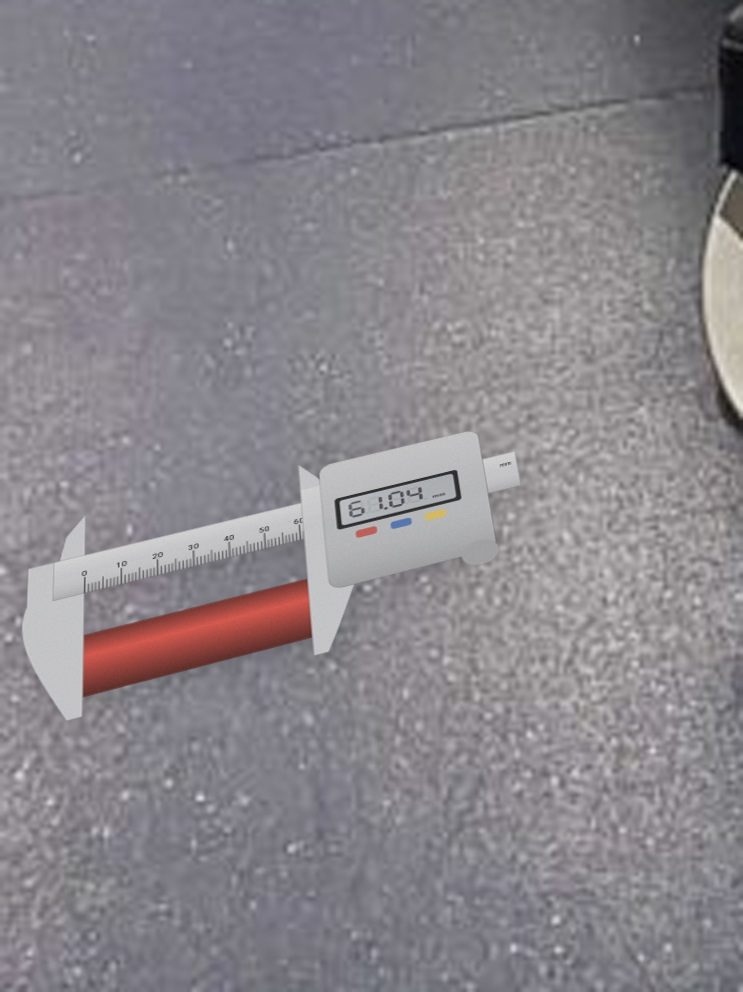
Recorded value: 61.04 (mm)
